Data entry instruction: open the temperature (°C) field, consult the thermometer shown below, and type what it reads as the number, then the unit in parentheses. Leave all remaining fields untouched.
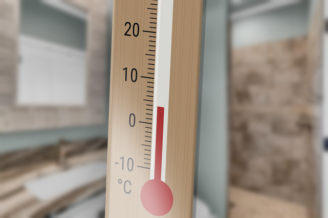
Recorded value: 4 (°C)
